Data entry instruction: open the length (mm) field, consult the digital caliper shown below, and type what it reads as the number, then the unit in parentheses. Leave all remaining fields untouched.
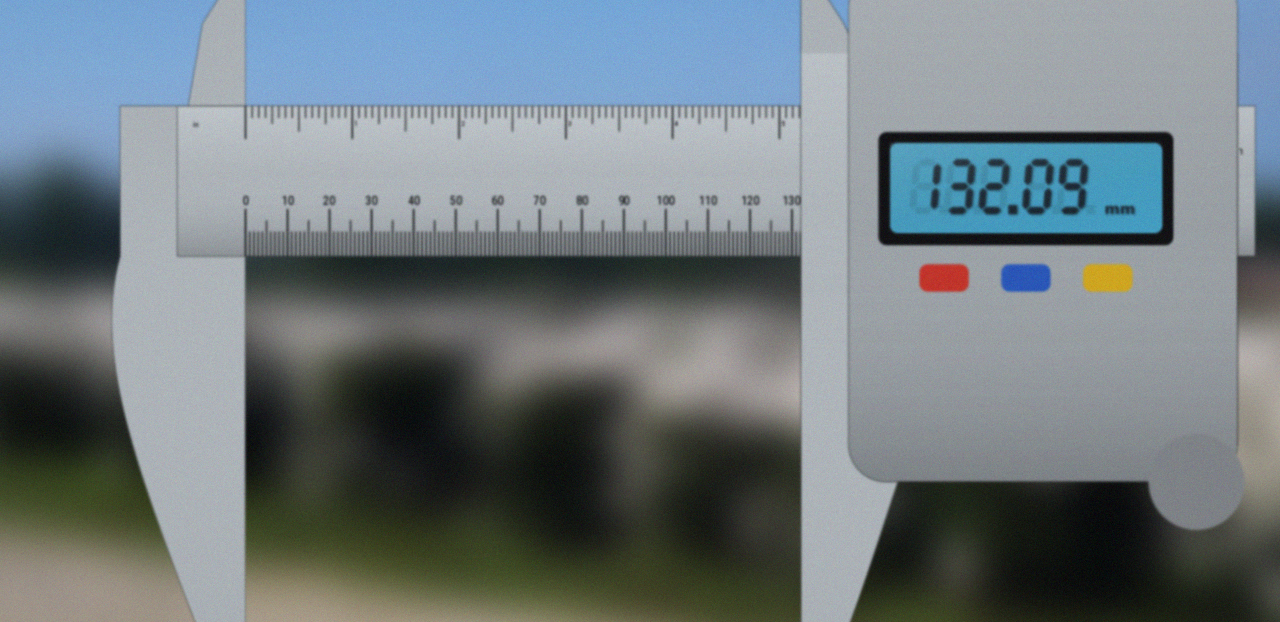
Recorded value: 132.09 (mm)
